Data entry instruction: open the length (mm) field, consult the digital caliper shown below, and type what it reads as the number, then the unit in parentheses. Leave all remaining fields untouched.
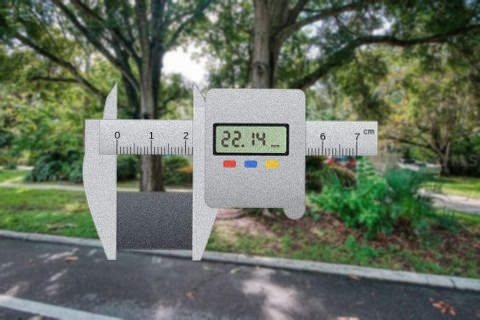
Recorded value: 22.14 (mm)
